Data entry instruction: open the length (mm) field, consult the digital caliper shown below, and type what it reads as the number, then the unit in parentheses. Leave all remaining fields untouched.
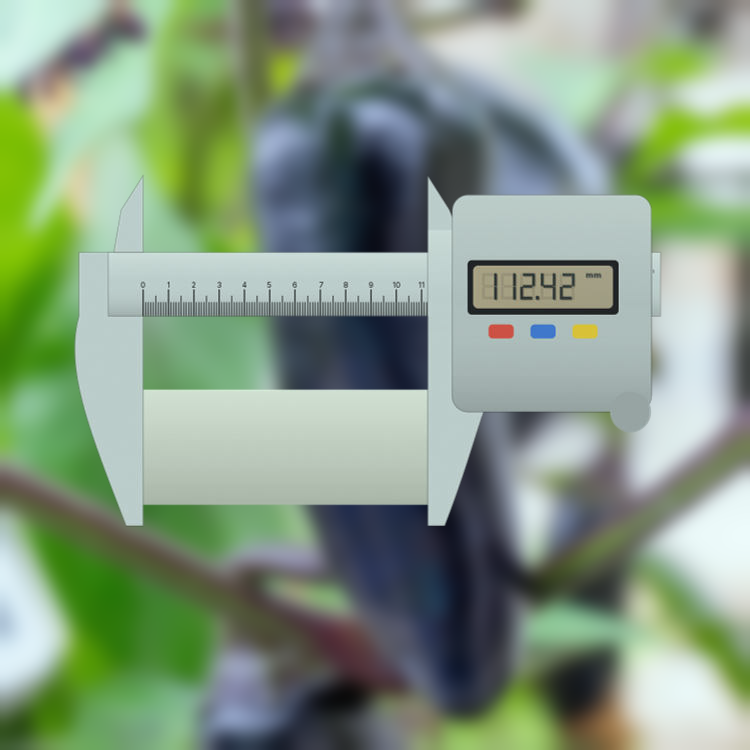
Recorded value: 112.42 (mm)
